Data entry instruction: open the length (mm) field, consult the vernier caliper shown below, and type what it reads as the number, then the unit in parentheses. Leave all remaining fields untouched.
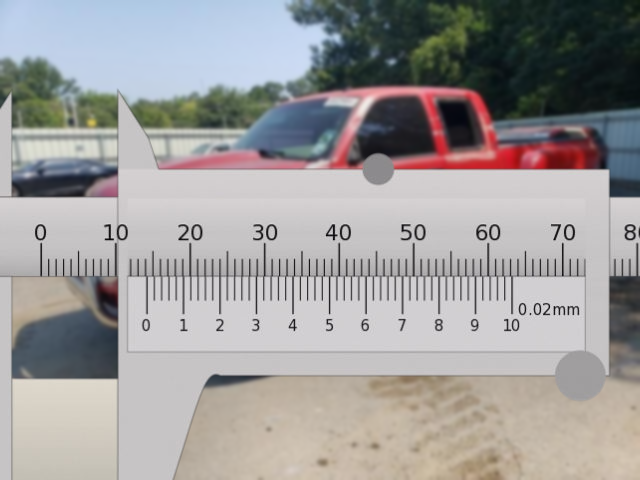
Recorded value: 14.2 (mm)
